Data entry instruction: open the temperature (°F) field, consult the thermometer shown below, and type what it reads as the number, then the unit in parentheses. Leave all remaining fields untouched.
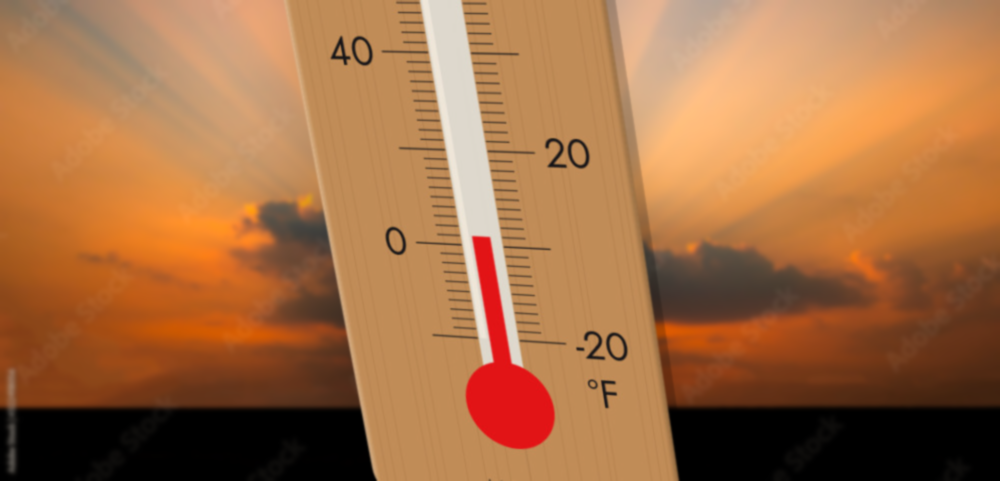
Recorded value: 2 (°F)
